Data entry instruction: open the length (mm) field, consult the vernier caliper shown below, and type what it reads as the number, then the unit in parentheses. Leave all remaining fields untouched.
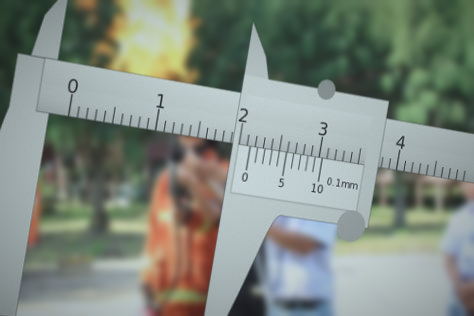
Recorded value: 21.4 (mm)
